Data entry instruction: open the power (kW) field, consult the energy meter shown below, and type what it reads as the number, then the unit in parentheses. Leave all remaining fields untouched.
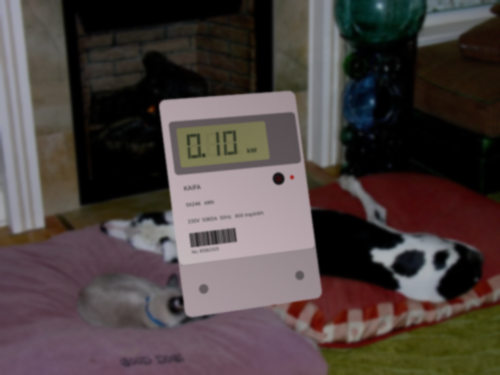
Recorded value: 0.10 (kW)
